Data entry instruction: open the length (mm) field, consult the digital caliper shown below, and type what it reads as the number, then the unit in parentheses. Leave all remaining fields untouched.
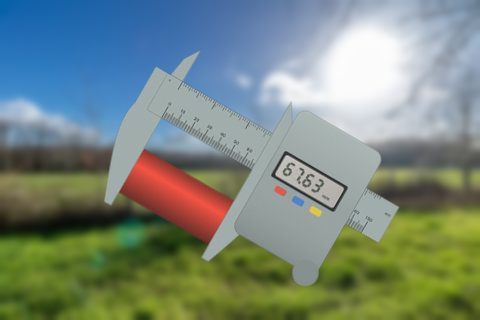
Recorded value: 67.63 (mm)
